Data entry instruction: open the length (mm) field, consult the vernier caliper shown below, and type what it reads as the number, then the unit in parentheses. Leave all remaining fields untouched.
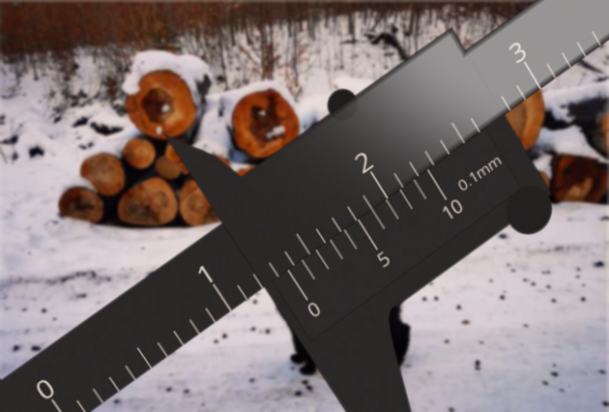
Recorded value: 13.6 (mm)
